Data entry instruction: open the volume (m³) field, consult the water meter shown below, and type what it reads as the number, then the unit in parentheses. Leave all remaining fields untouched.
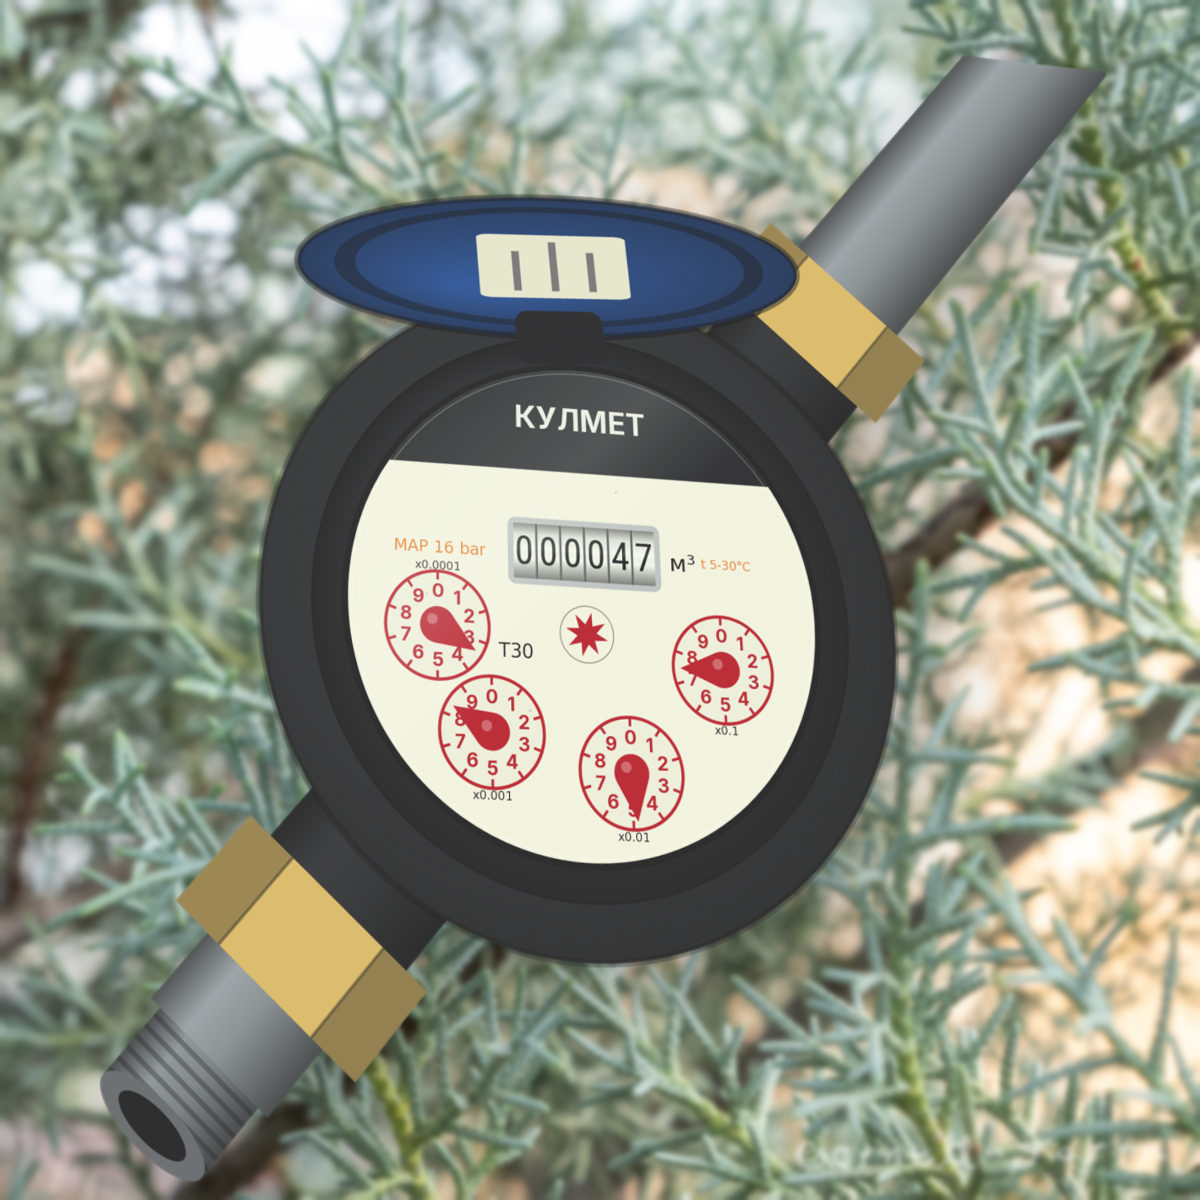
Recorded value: 47.7483 (m³)
